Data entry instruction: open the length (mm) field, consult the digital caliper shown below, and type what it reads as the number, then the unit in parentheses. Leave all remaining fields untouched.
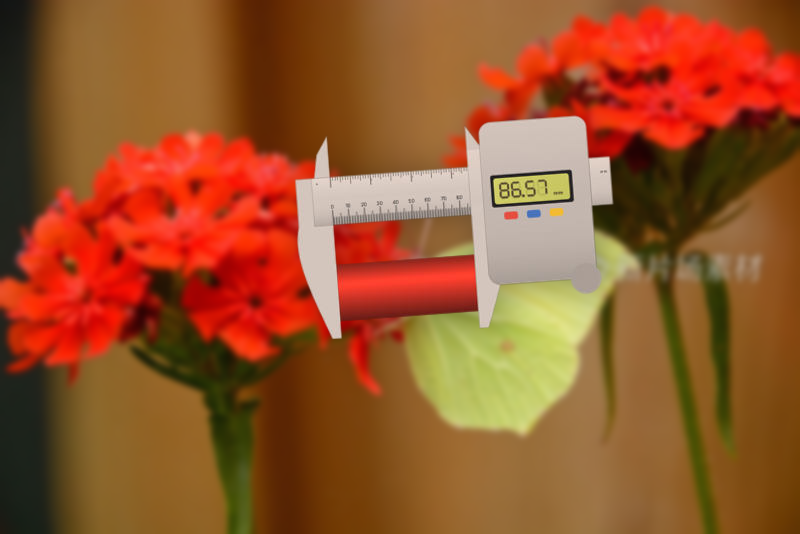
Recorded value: 86.57 (mm)
